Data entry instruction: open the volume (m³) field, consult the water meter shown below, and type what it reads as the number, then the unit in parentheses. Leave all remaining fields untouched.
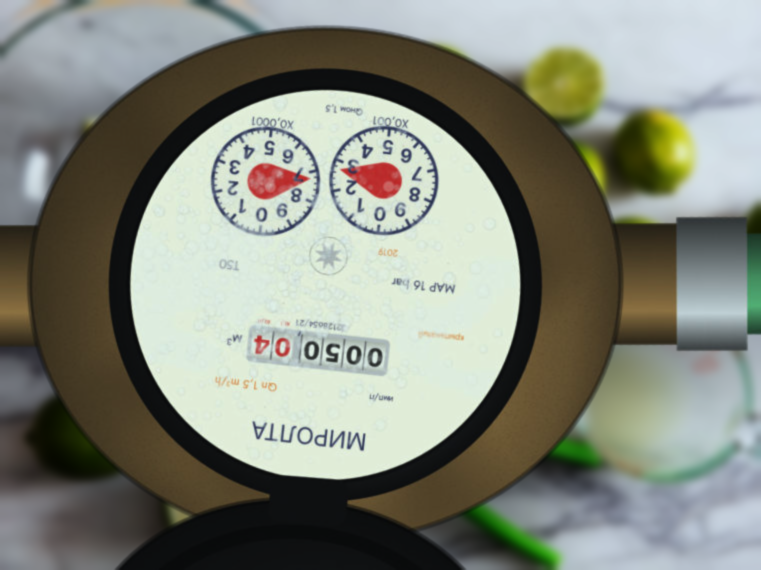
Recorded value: 50.0427 (m³)
